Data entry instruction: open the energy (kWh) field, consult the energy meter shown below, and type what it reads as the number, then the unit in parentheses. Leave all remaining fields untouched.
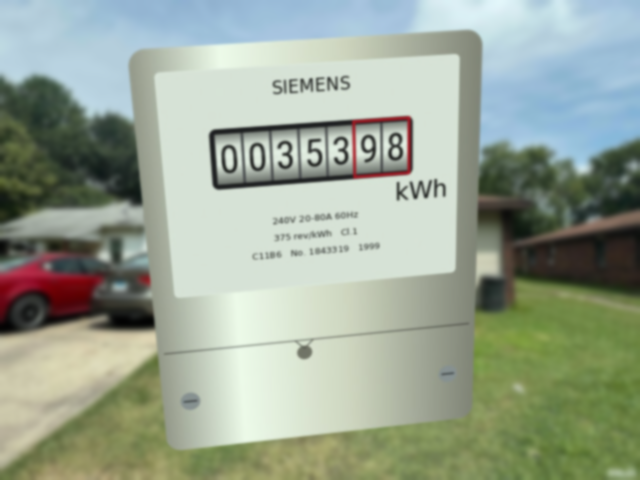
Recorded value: 353.98 (kWh)
